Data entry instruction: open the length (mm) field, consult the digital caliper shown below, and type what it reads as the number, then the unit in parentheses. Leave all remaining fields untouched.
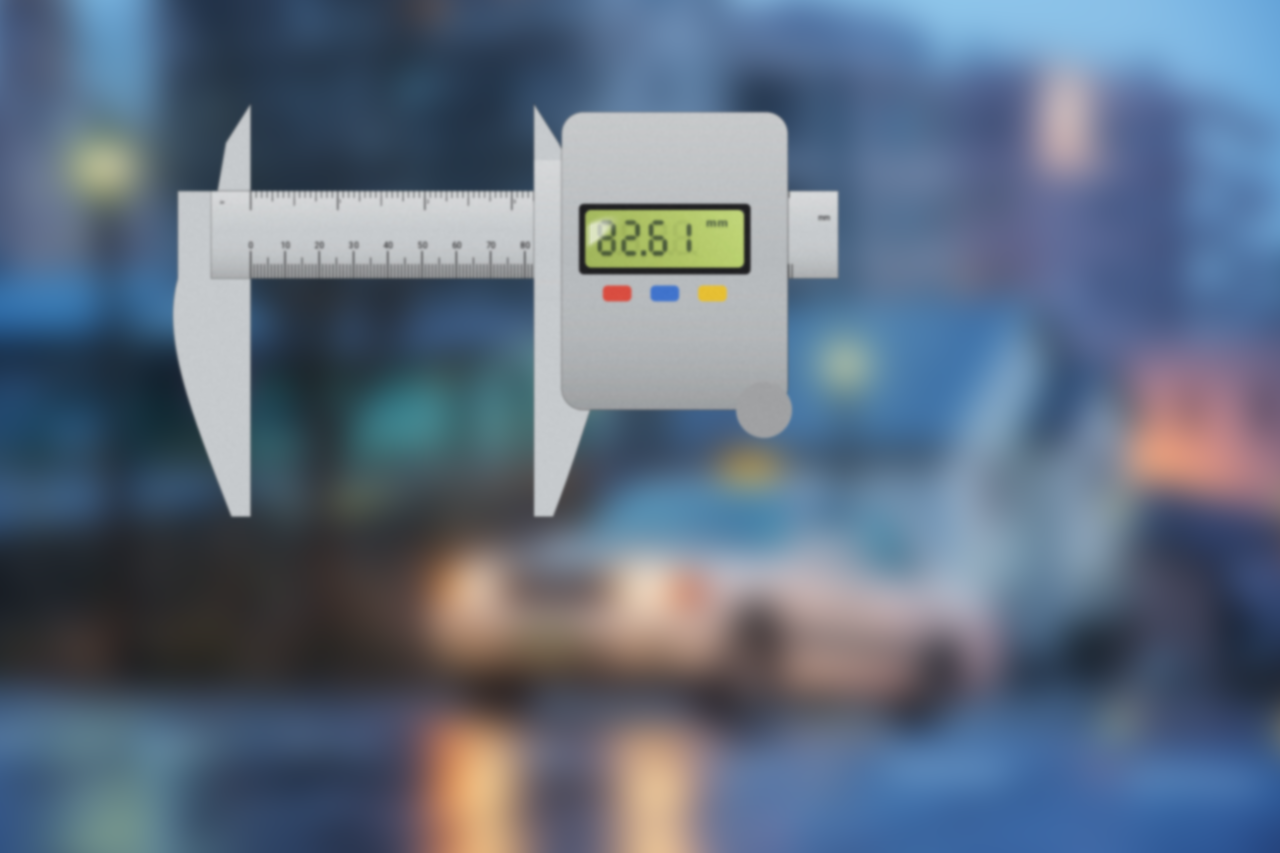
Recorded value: 82.61 (mm)
